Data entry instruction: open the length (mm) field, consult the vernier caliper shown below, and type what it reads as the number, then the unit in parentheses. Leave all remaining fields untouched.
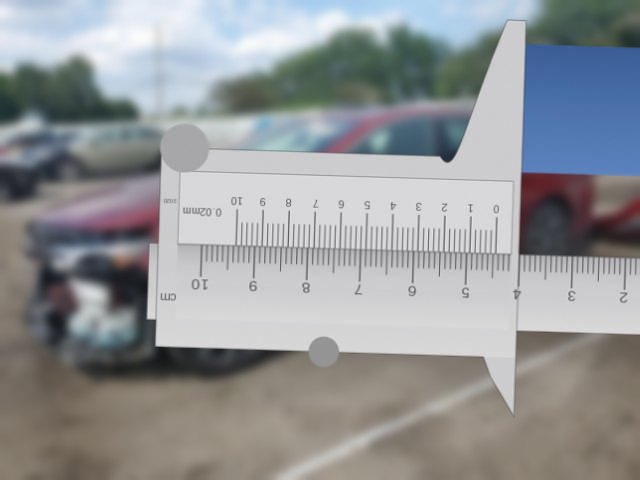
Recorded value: 44.5 (mm)
